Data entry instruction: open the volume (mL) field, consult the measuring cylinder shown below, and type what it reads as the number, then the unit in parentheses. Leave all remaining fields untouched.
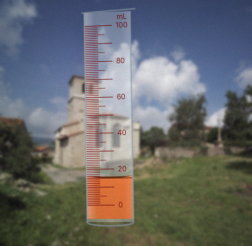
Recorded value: 15 (mL)
